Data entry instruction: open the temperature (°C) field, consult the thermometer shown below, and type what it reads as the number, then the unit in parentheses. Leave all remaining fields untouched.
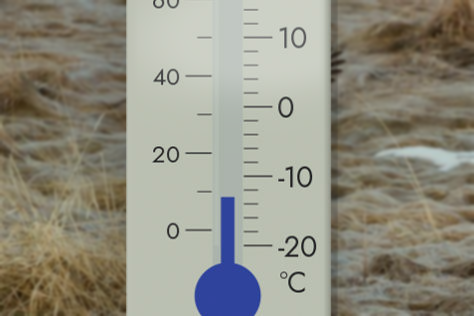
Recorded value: -13 (°C)
